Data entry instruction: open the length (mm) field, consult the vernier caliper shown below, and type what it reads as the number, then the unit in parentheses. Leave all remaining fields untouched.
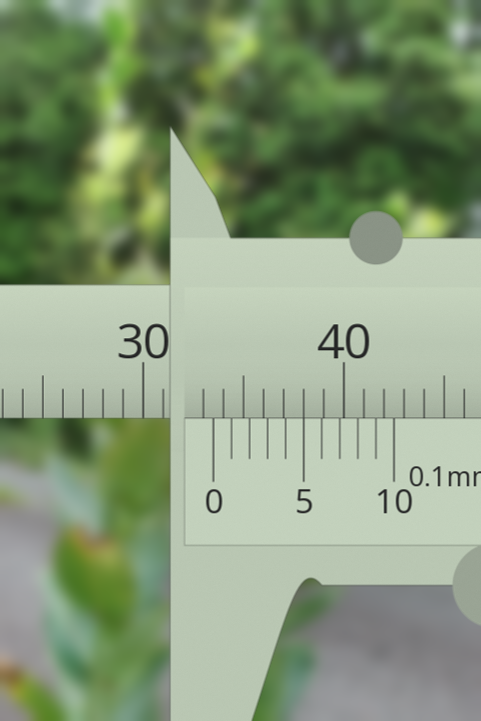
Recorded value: 33.5 (mm)
